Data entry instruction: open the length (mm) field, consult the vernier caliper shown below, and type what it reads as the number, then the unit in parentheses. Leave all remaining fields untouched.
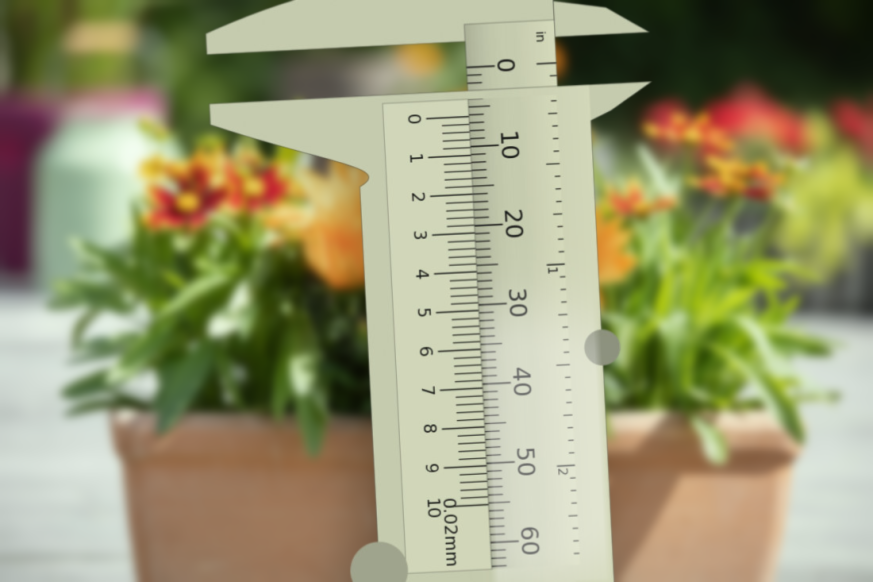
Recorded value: 6.2 (mm)
